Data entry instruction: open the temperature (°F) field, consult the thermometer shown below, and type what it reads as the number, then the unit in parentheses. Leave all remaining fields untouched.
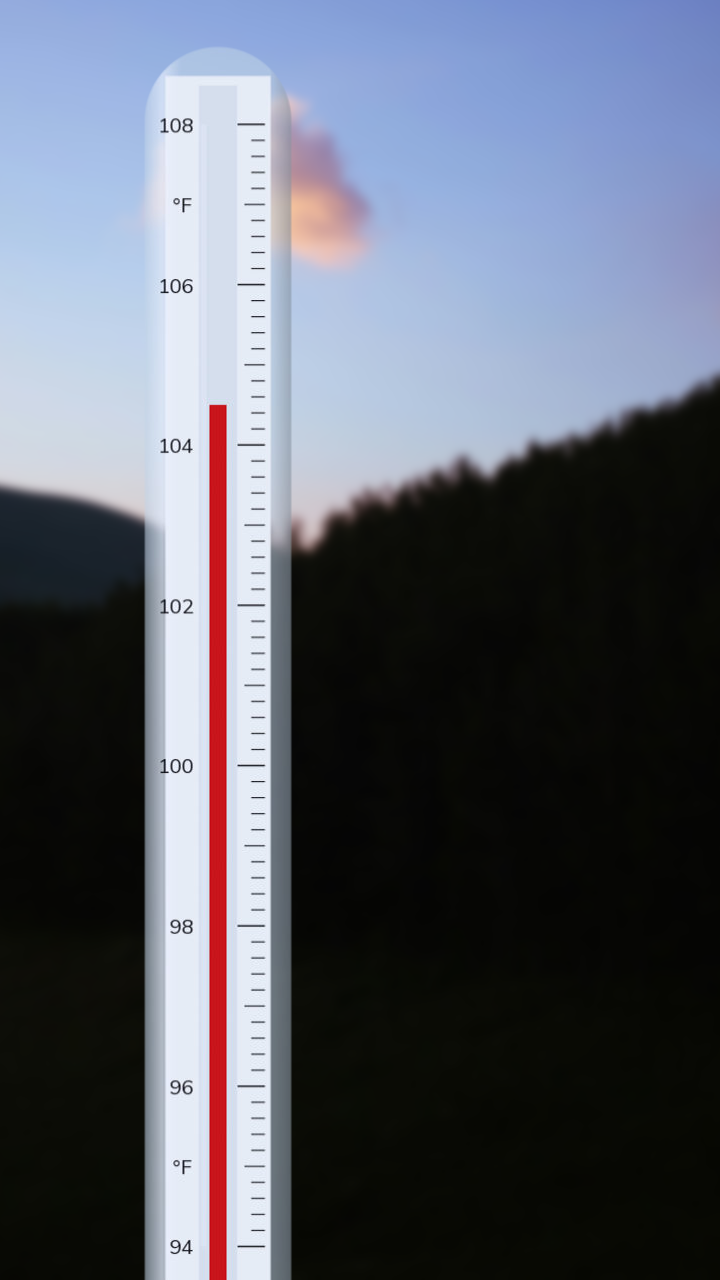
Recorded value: 104.5 (°F)
